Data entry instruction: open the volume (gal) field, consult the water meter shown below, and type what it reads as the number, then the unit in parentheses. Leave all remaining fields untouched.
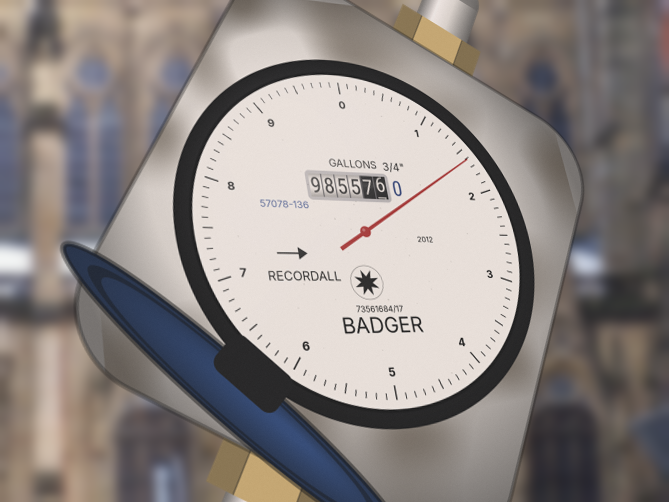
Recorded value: 9855761.6 (gal)
